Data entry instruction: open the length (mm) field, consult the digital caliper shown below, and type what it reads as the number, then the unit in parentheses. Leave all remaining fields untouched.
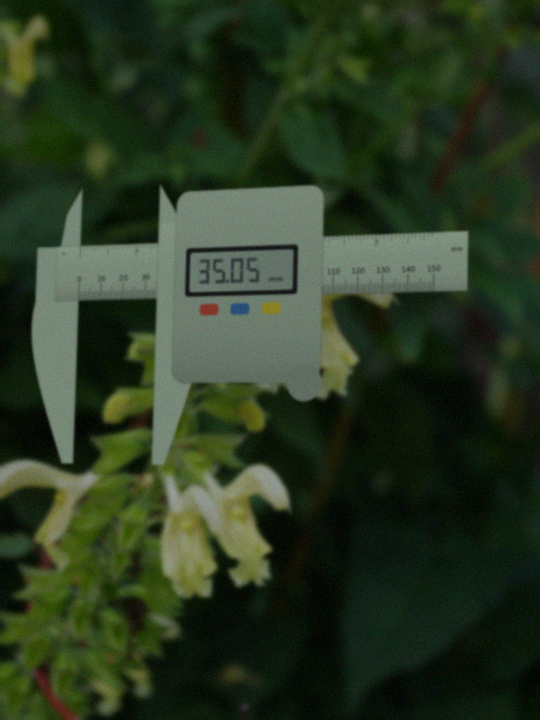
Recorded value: 35.05 (mm)
